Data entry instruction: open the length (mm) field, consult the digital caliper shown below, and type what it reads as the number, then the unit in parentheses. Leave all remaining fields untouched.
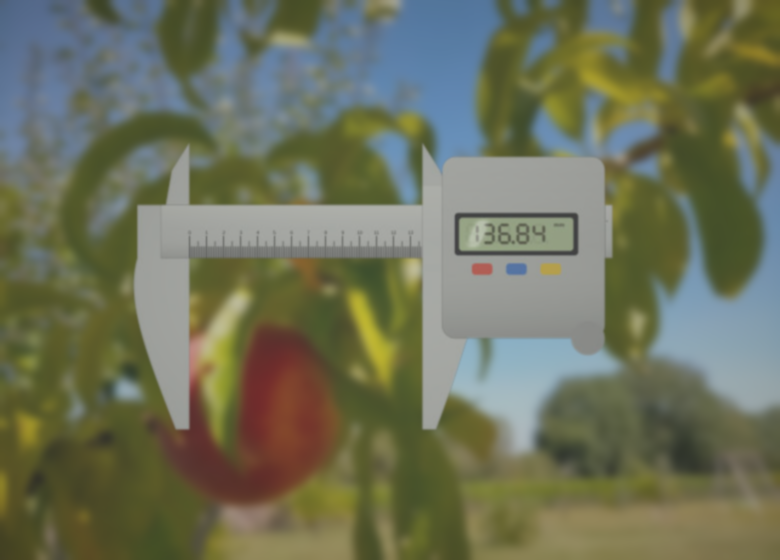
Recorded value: 136.84 (mm)
